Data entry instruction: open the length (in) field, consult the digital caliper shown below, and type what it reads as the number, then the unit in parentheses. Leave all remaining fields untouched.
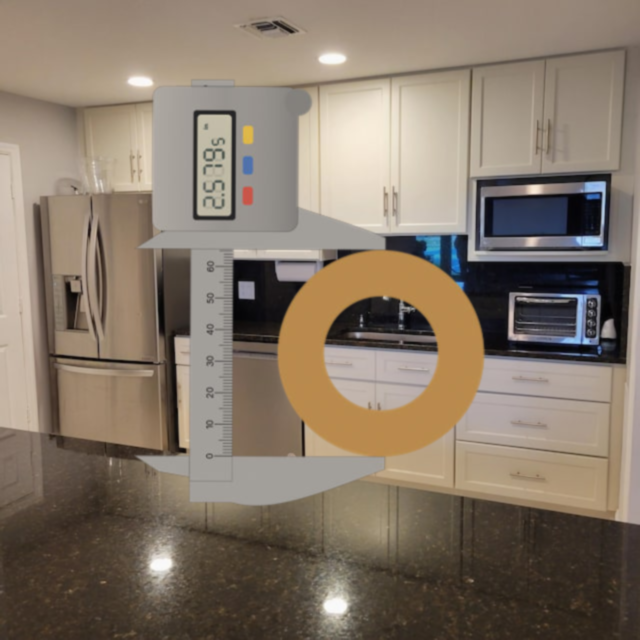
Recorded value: 2.5795 (in)
